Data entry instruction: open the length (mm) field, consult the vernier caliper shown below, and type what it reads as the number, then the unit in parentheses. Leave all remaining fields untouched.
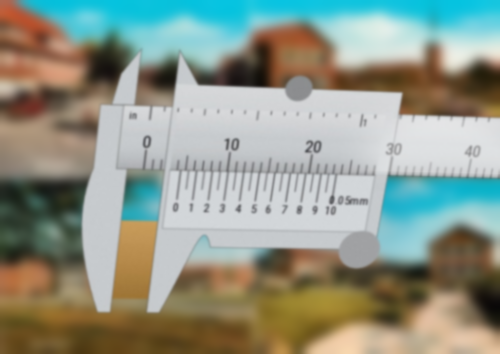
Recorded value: 4.4 (mm)
